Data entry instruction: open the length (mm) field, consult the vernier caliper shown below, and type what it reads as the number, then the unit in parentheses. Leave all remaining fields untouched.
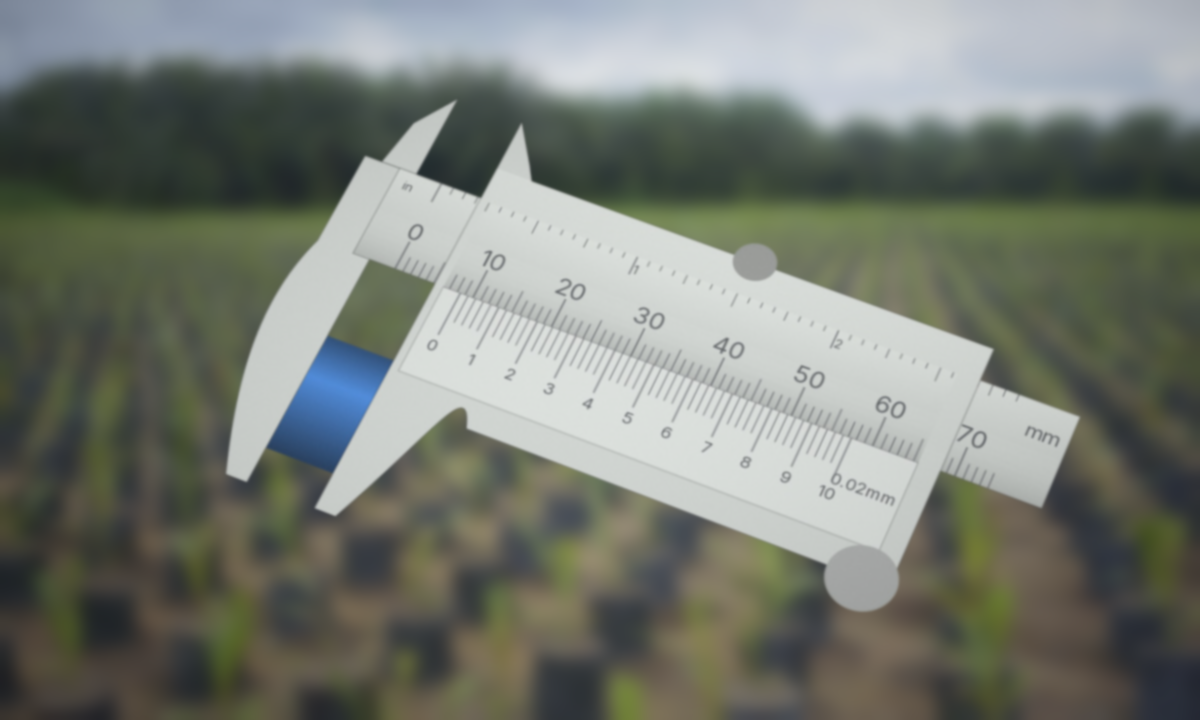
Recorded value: 8.4 (mm)
